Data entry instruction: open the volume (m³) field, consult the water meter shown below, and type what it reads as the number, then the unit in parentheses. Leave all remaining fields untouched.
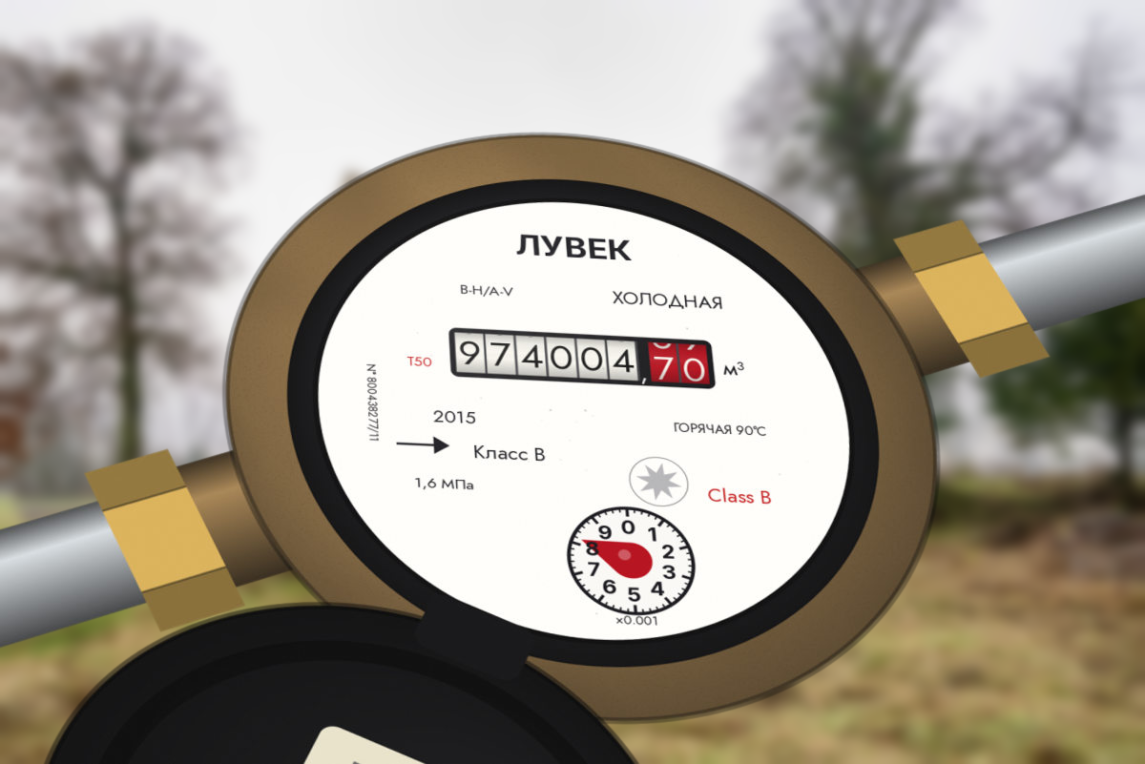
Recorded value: 974004.698 (m³)
